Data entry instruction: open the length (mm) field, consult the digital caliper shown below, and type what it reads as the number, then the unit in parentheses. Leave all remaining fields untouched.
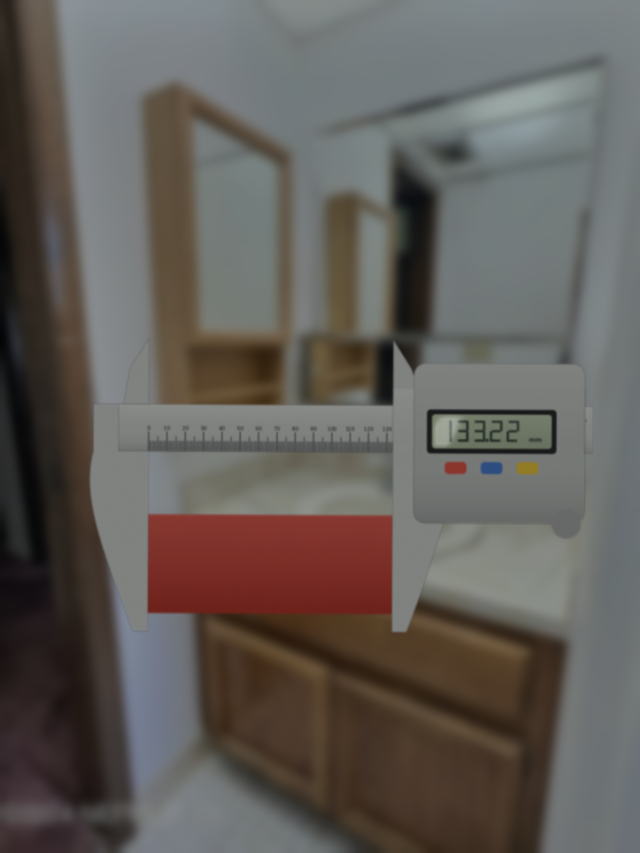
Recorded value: 133.22 (mm)
